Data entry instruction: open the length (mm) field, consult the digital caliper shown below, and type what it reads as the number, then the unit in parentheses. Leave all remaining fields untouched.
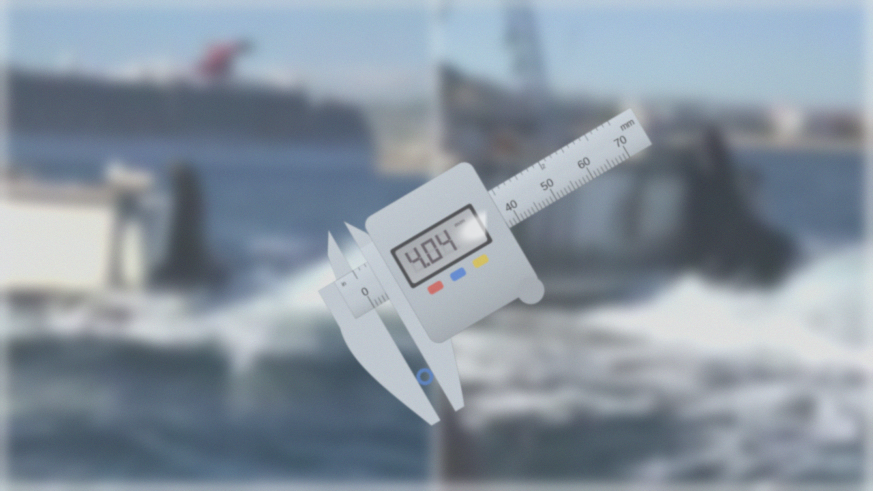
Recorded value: 4.04 (mm)
